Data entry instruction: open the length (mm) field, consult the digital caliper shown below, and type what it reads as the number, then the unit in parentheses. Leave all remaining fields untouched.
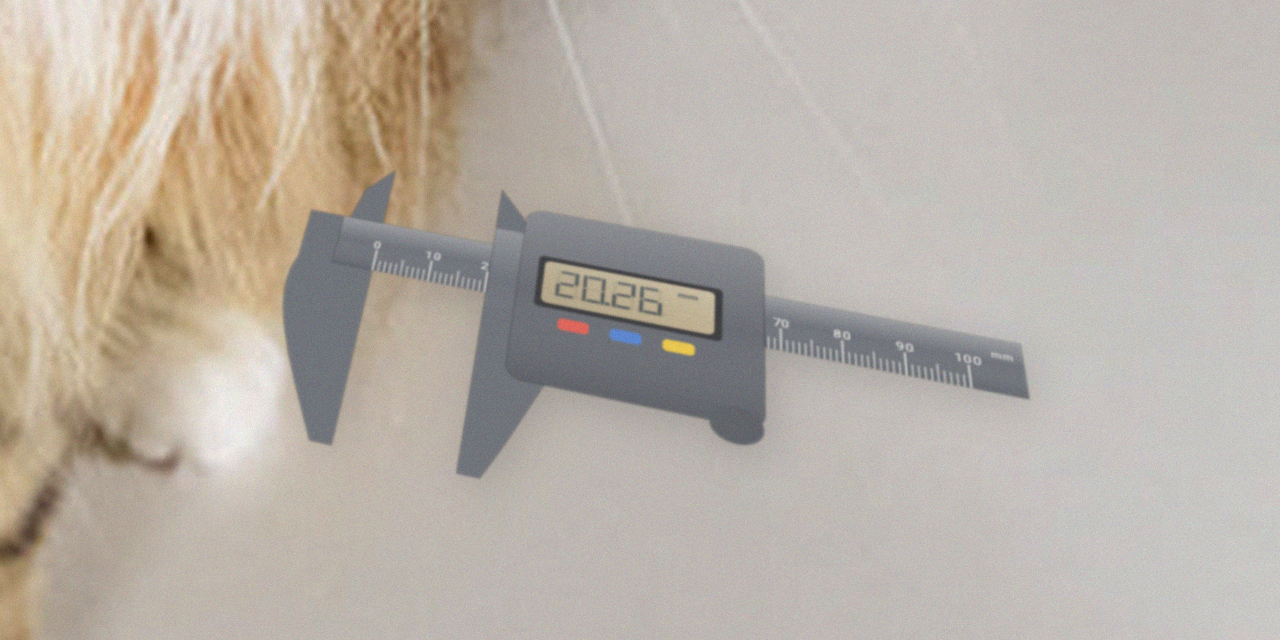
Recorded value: 20.26 (mm)
